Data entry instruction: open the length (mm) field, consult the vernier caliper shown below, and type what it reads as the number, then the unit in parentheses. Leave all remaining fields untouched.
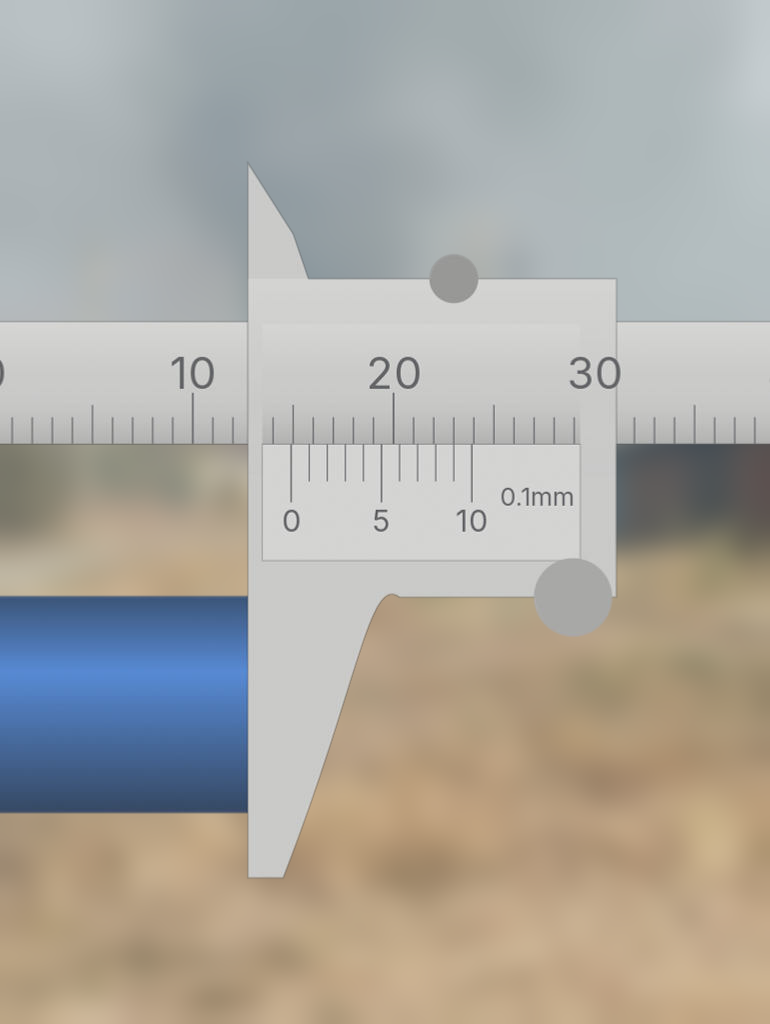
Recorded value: 14.9 (mm)
